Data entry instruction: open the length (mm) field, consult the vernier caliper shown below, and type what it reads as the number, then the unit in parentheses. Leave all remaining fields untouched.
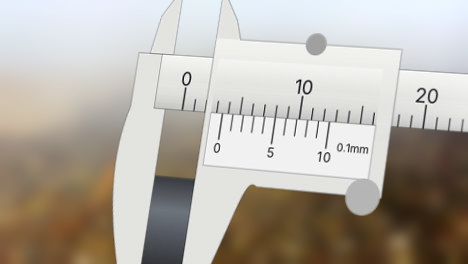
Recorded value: 3.5 (mm)
